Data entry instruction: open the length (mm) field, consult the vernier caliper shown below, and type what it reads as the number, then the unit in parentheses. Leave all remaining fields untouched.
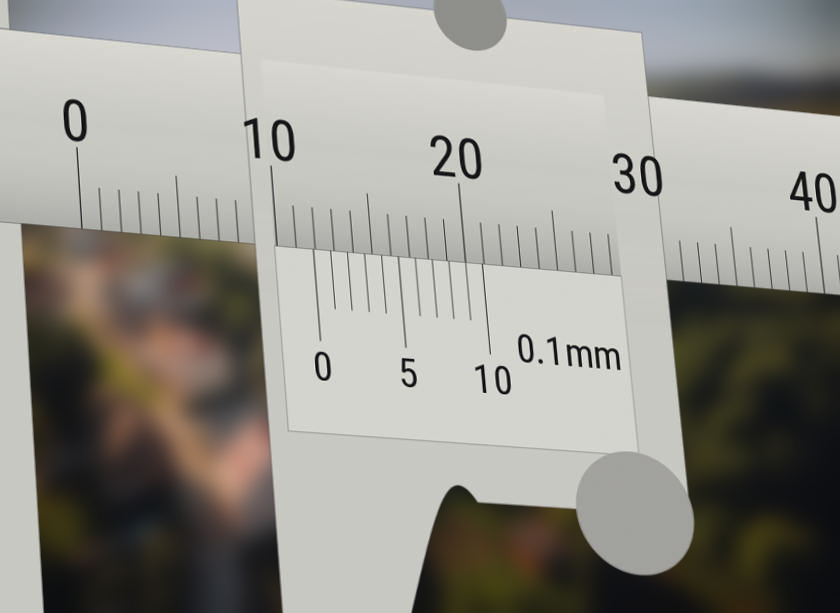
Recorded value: 11.9 (mm)
